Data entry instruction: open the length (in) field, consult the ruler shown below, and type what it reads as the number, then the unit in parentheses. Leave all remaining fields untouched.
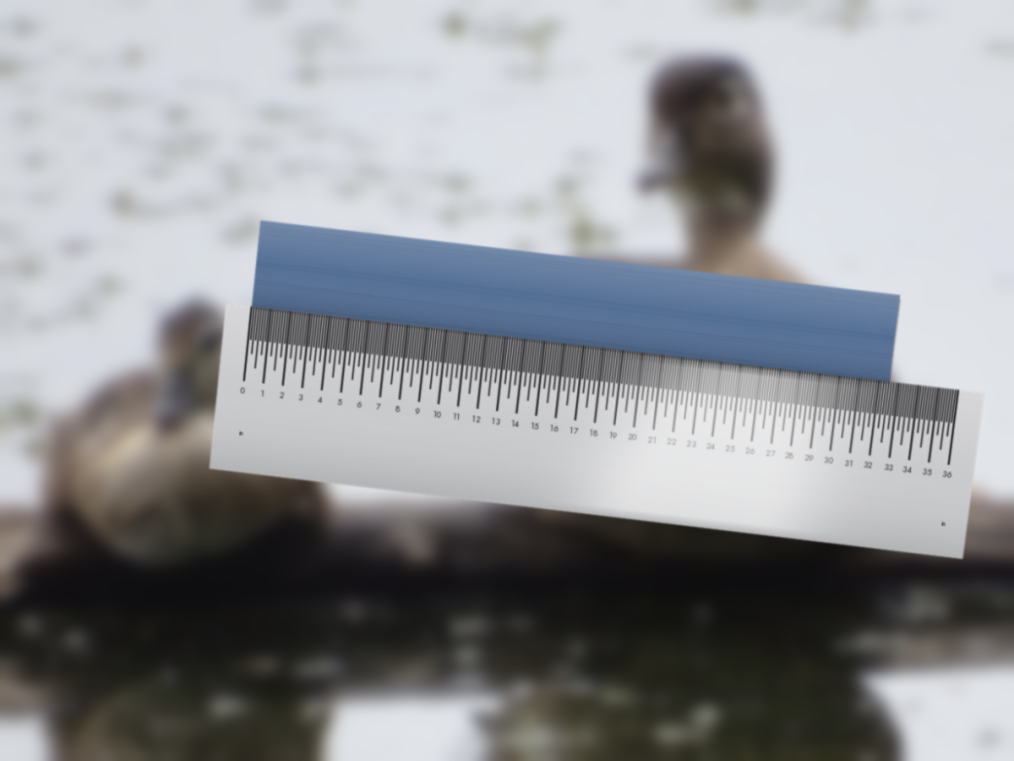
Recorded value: 32.5 (in)
